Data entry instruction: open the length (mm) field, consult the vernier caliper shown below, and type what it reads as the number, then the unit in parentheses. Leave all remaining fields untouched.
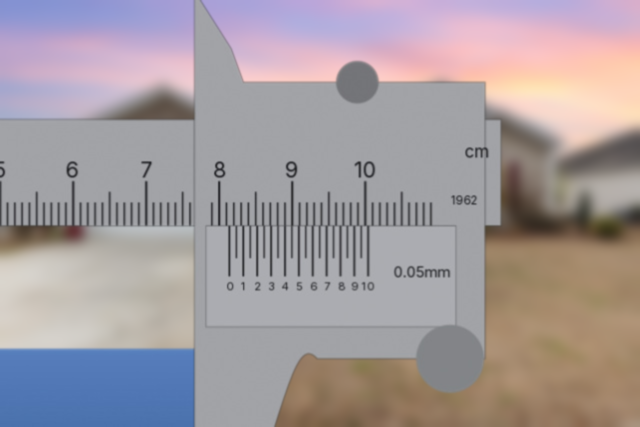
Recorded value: 81.4 (mm)
